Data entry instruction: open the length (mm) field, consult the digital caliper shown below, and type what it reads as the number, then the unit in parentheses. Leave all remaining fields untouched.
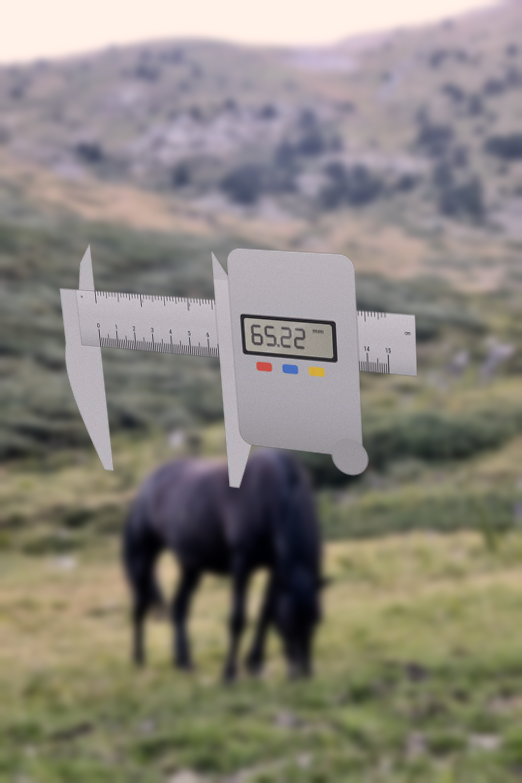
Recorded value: 65.22 (mm)
